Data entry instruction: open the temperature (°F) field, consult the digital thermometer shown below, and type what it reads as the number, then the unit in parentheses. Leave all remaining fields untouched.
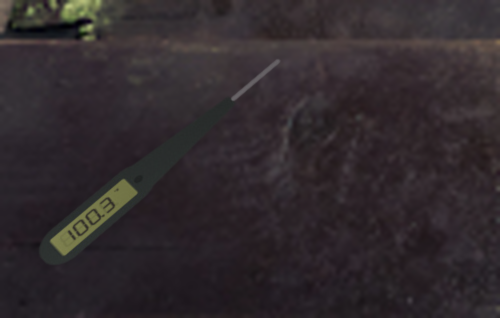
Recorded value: 100.3 (°F)
